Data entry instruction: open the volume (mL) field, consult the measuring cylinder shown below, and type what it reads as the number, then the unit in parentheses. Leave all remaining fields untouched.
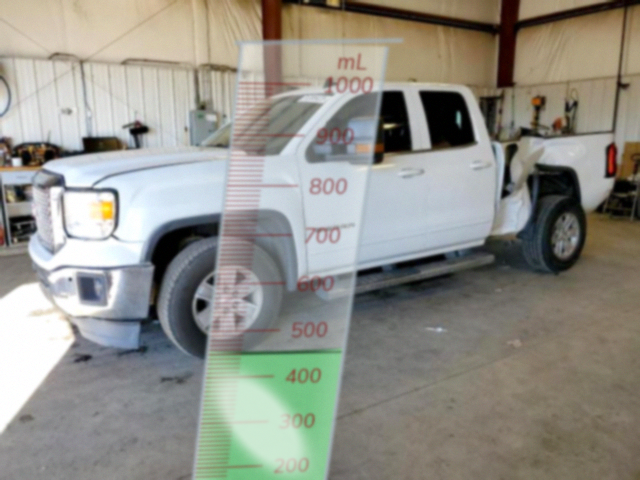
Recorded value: 450 (mL)
